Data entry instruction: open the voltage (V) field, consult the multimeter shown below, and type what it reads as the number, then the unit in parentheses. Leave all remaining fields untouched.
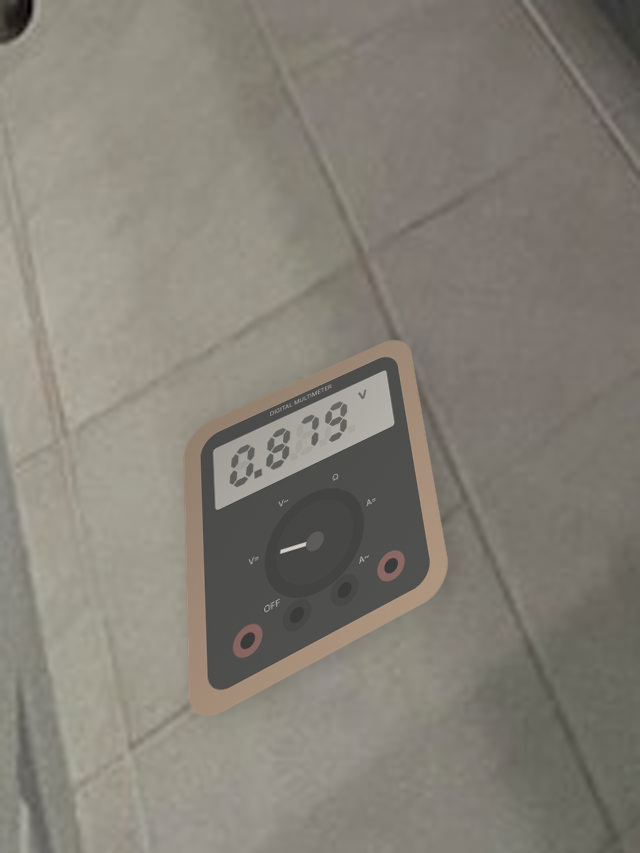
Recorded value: 0.879 (V)
